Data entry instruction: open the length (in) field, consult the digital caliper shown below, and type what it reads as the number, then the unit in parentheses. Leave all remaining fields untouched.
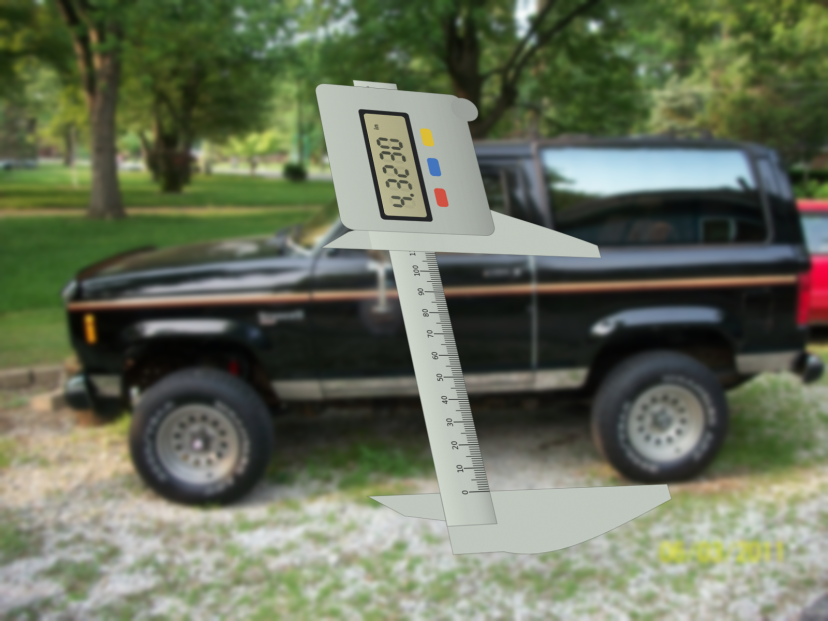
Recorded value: 4.3230 (in)
